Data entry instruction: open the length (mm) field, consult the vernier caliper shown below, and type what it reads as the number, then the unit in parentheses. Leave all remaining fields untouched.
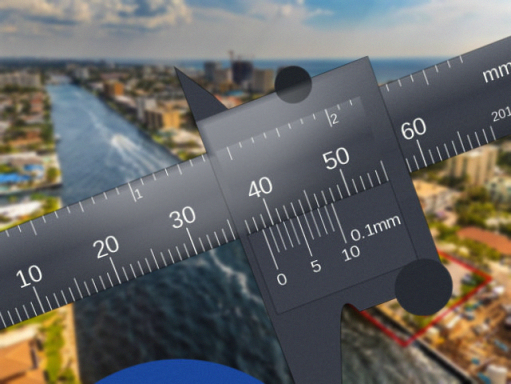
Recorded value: 38.6 (mm)
